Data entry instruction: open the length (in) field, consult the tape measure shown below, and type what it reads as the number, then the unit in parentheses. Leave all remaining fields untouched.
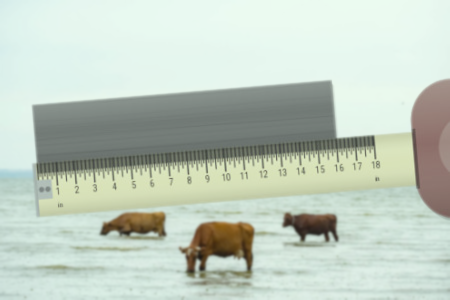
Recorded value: 16 (in)
